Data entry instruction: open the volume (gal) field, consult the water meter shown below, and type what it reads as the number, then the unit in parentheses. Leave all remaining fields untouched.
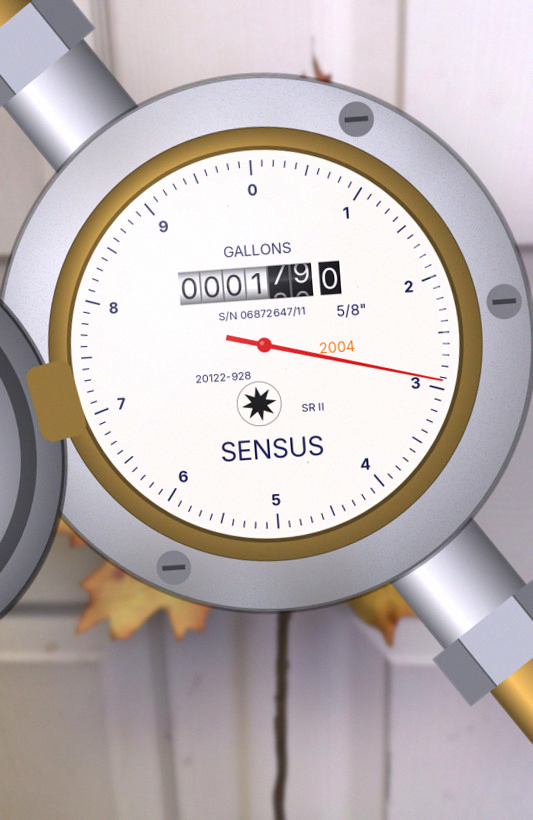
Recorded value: 1792.9 (gal)
